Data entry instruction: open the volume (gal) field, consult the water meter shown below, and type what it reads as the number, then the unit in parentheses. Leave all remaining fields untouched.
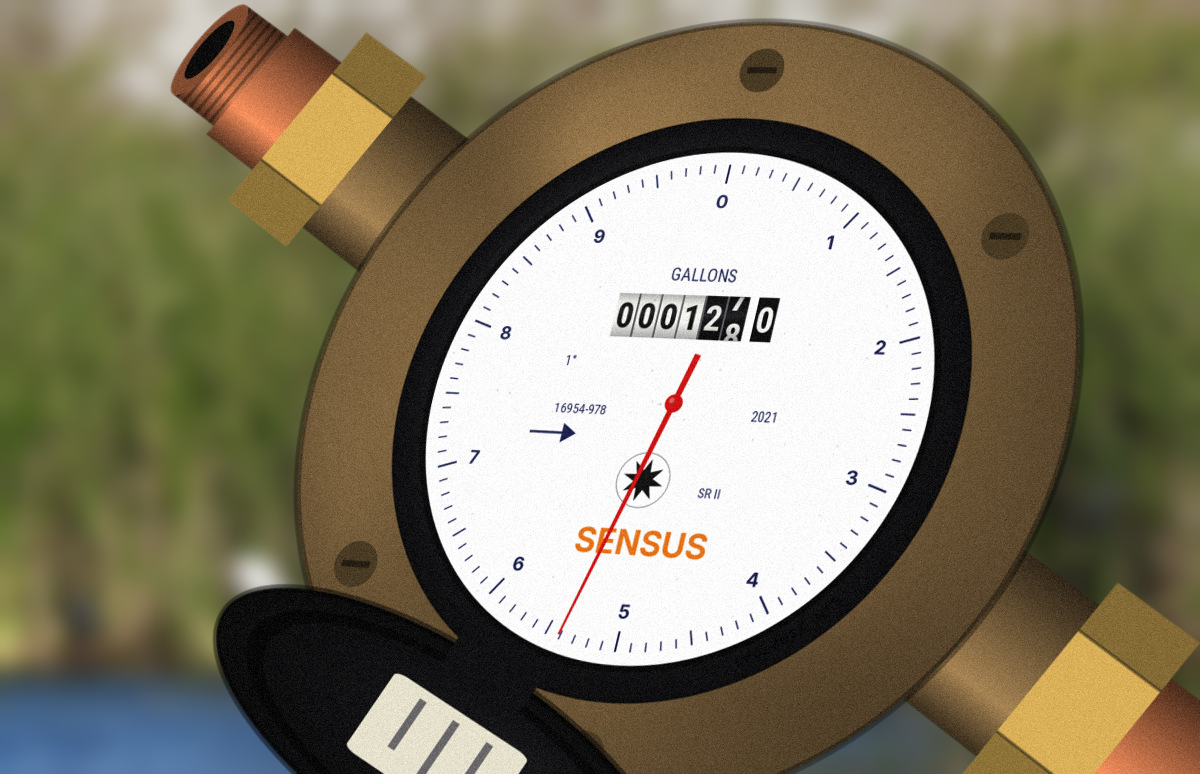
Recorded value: 1275.4 (gal)
